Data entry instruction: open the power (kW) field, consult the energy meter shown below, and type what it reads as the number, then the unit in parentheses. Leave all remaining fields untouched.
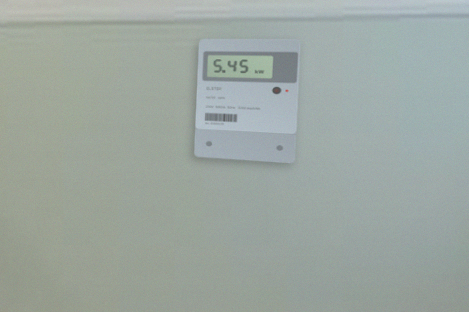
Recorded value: 5.45 (kW)
